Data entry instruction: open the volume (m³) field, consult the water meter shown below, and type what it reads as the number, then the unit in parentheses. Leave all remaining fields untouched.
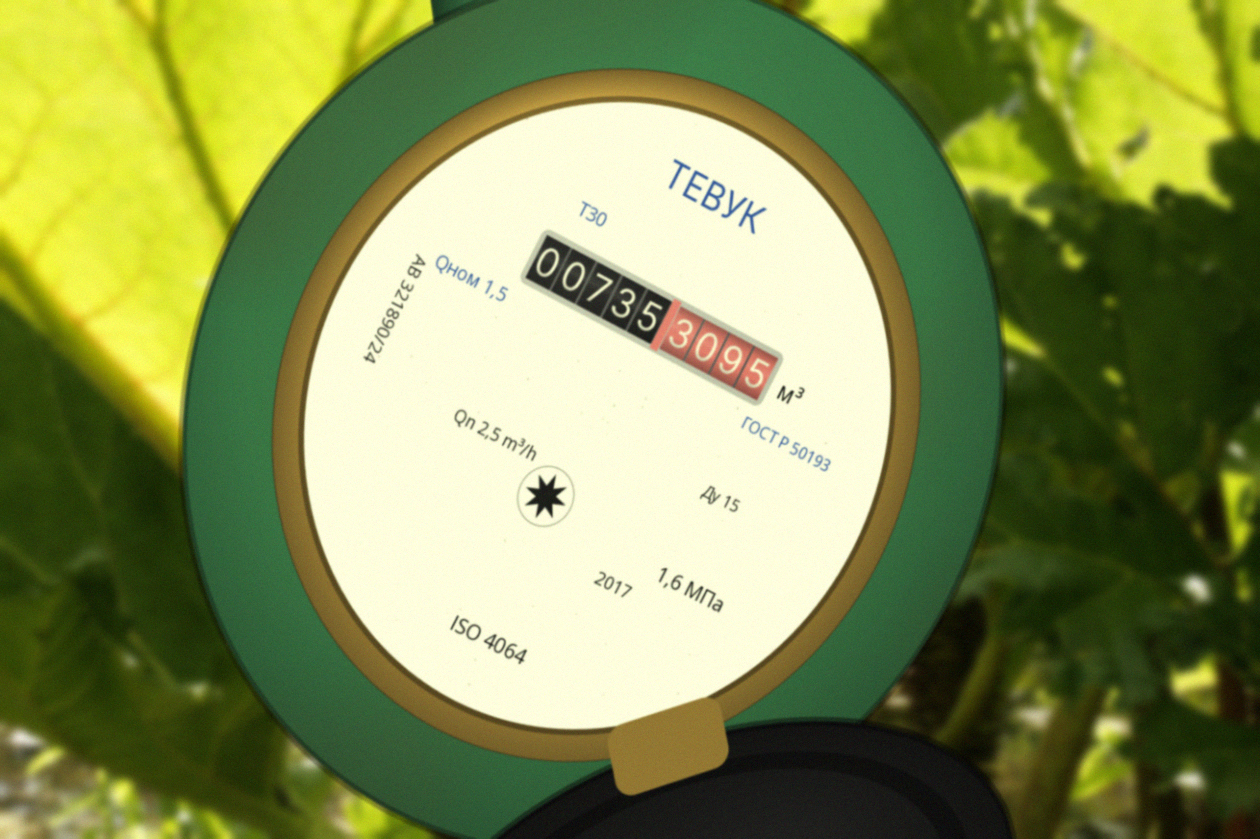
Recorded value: 735.3095 (m³)
